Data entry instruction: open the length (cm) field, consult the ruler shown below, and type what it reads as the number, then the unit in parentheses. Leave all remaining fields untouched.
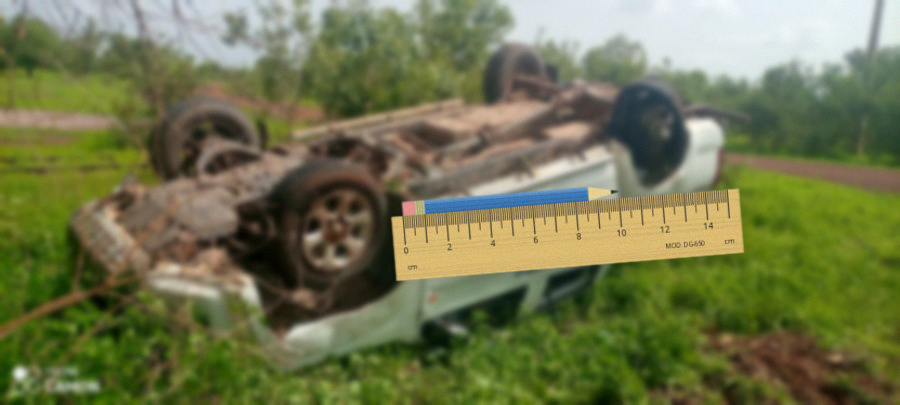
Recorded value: 10 (cm)
